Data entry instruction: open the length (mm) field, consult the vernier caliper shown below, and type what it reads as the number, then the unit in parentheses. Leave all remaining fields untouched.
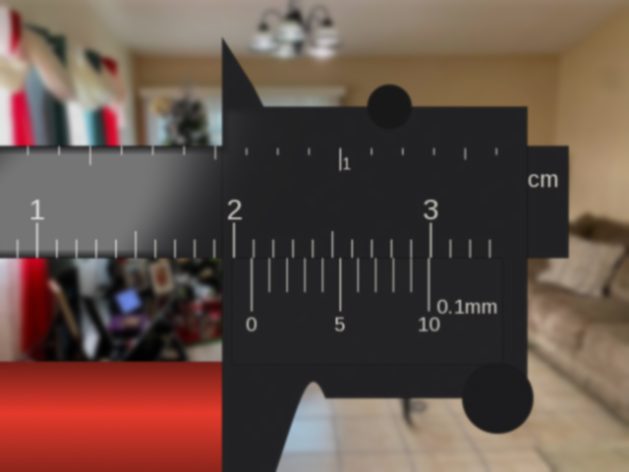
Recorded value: 20.9 (mm)
